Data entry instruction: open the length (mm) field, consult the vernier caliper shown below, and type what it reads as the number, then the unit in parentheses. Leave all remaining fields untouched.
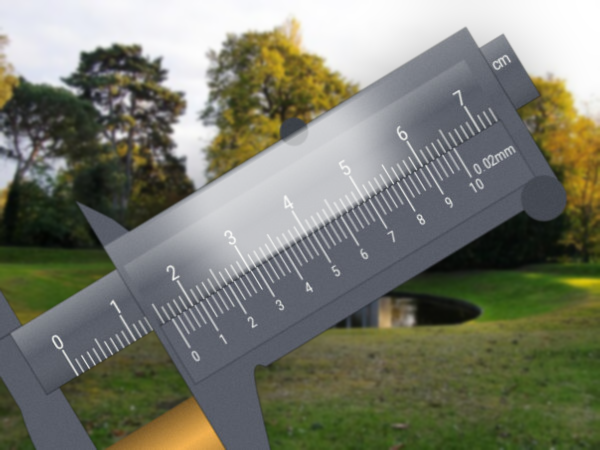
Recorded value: 16.4 (mm)
